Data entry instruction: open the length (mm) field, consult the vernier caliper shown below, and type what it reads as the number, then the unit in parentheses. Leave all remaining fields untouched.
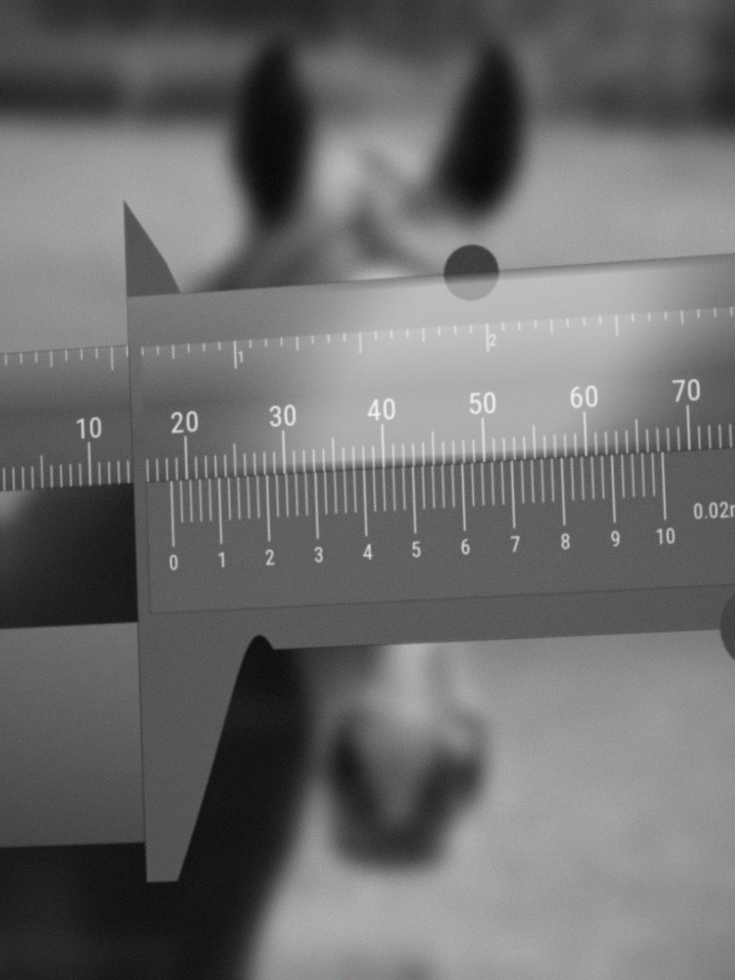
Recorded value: 18.4 (mm)
